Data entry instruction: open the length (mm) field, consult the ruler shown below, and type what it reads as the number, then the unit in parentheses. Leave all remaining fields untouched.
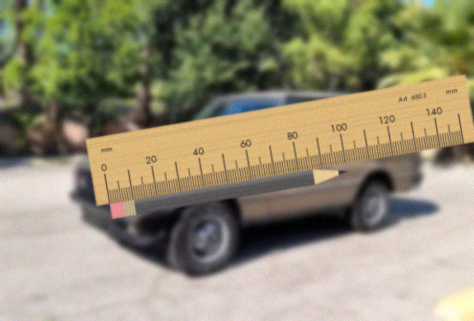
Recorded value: 100 (mm)
